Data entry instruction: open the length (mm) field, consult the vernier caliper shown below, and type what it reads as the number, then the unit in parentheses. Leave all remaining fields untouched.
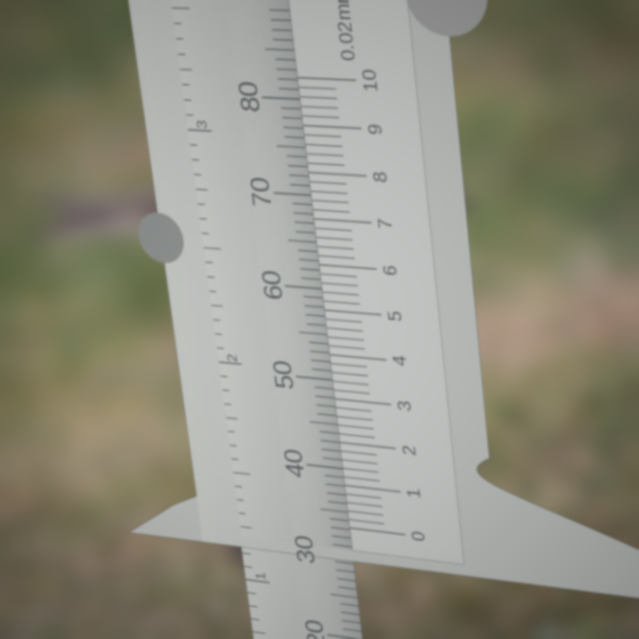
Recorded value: 33.2 (mm)
